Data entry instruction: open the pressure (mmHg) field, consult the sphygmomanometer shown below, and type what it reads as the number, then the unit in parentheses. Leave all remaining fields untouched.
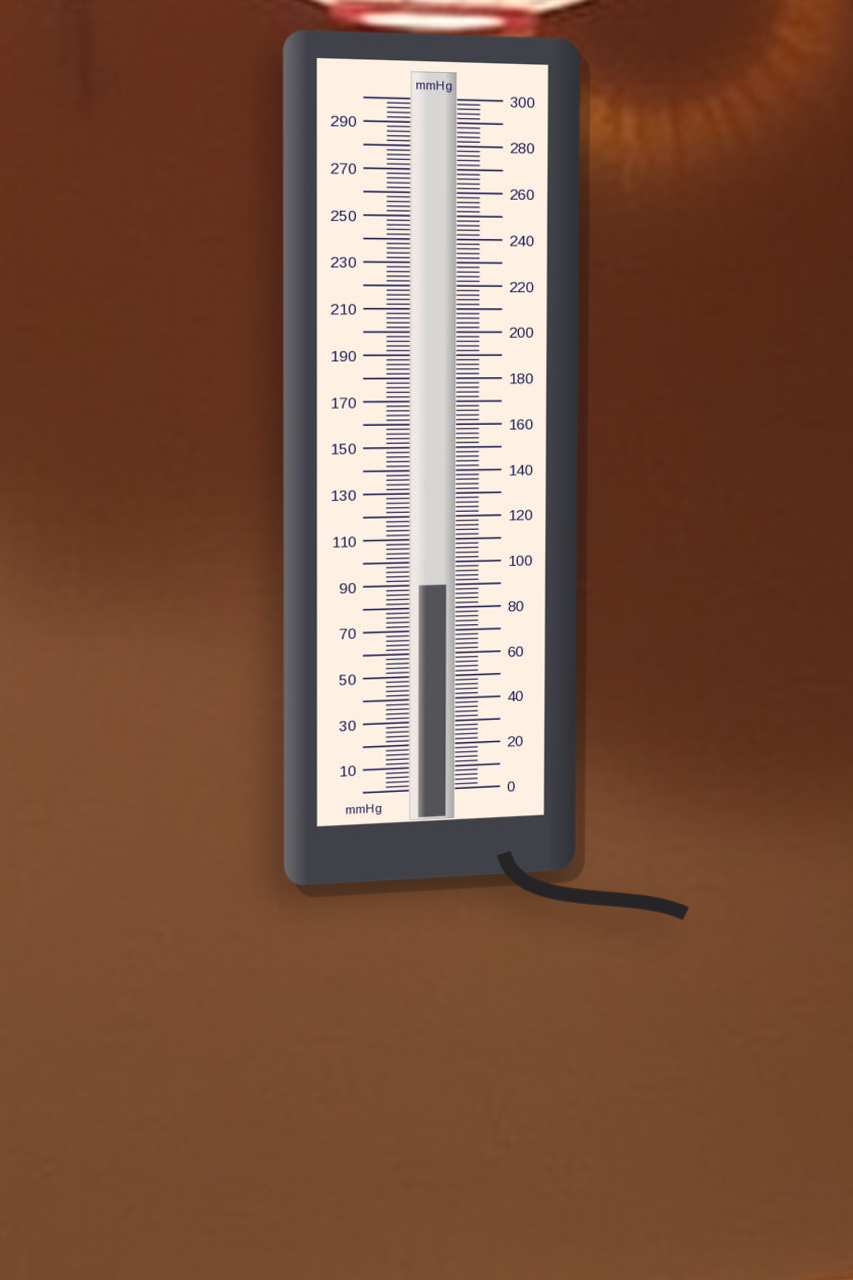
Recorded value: 90 (mmHg)
